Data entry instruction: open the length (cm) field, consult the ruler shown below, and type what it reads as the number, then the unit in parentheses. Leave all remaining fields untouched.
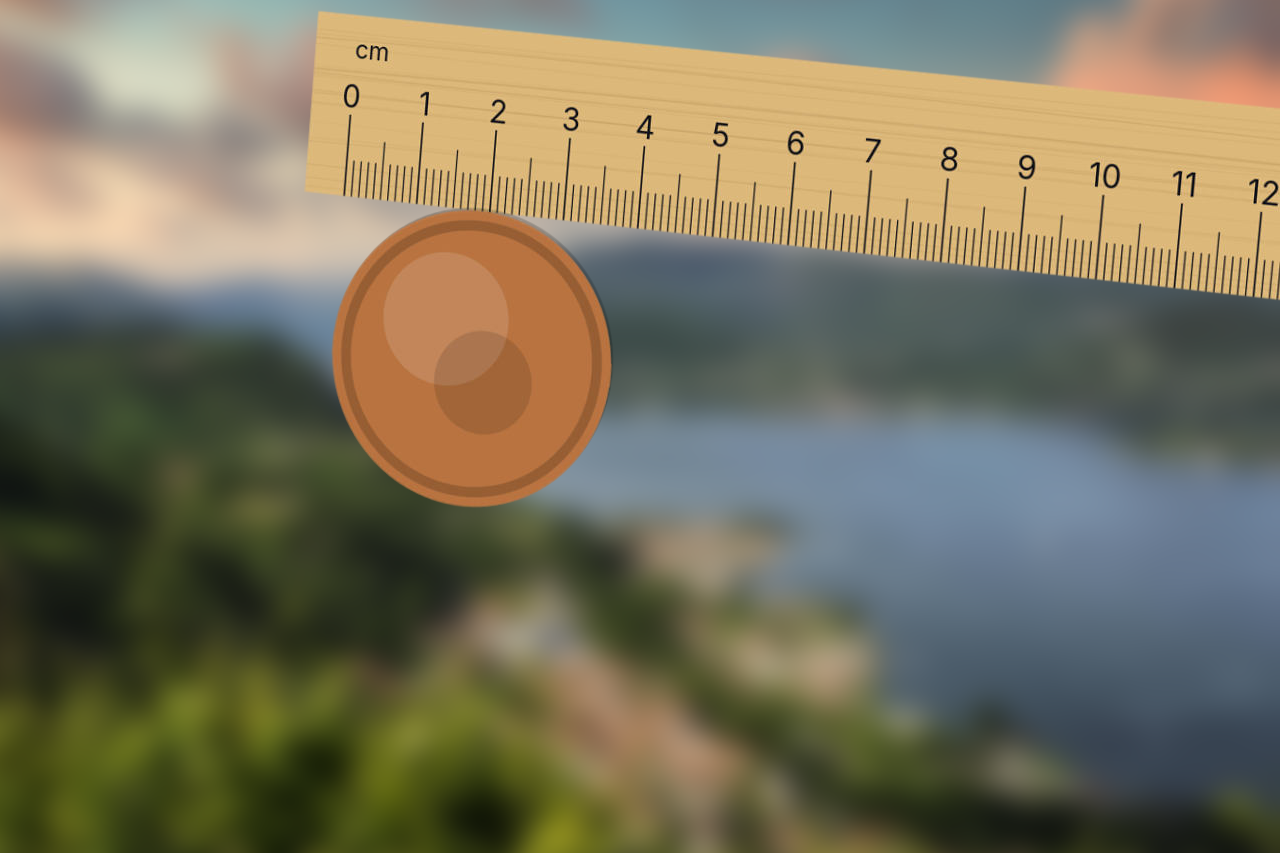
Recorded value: 3.8 (cm)
